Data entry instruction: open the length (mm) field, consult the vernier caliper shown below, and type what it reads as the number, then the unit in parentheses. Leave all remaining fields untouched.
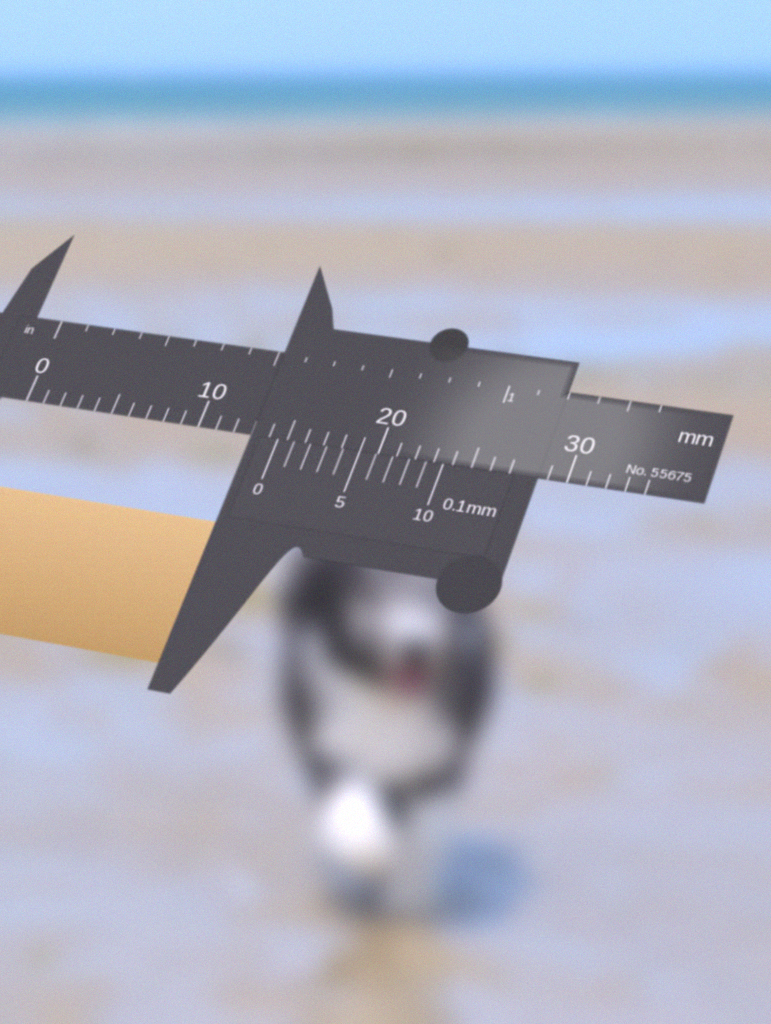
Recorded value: 14.5 (mm)
